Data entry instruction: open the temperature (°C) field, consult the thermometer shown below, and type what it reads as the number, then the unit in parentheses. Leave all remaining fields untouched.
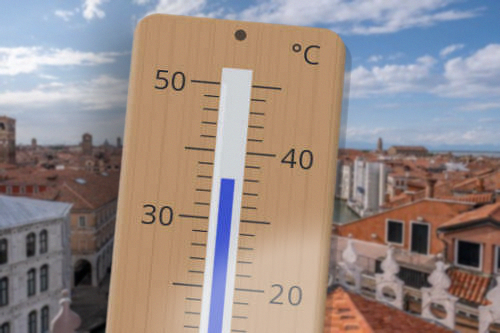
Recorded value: 36 (°C)
